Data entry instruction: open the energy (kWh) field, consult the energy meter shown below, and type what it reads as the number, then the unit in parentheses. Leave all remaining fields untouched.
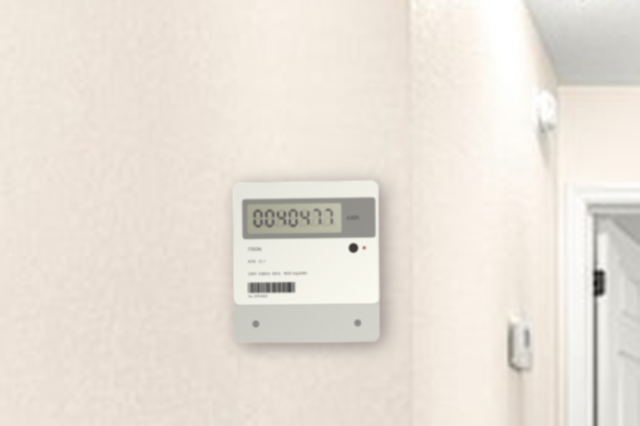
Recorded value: 40477 (kWh)
